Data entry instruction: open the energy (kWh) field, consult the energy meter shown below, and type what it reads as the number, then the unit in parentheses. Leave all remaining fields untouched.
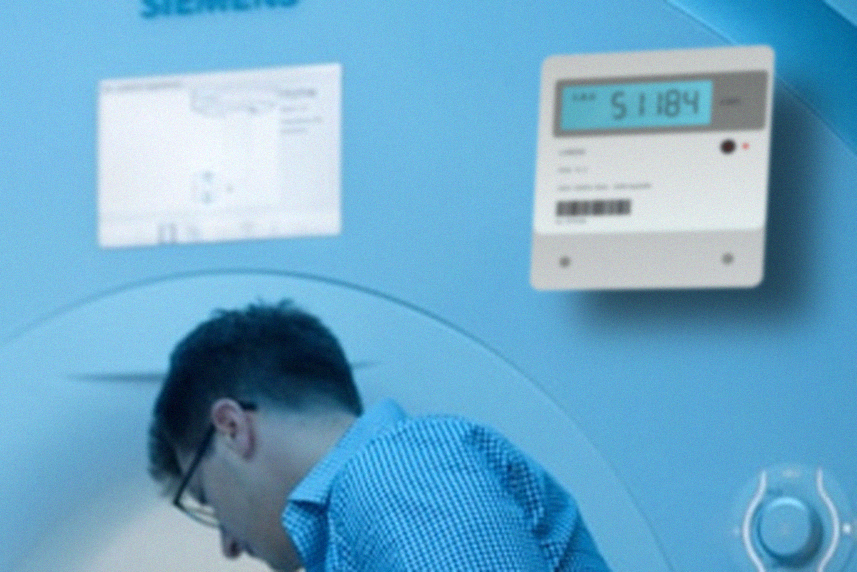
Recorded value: 51184 (kWh)
